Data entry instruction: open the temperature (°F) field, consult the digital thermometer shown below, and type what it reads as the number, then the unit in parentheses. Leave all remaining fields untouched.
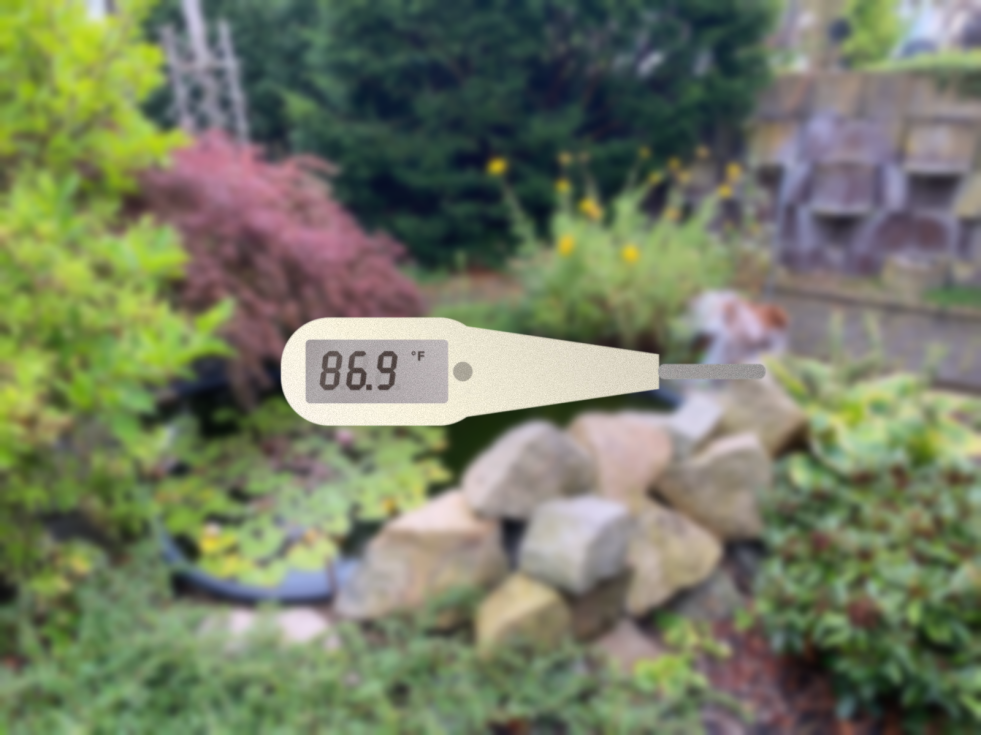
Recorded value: 86.9 (°F)
